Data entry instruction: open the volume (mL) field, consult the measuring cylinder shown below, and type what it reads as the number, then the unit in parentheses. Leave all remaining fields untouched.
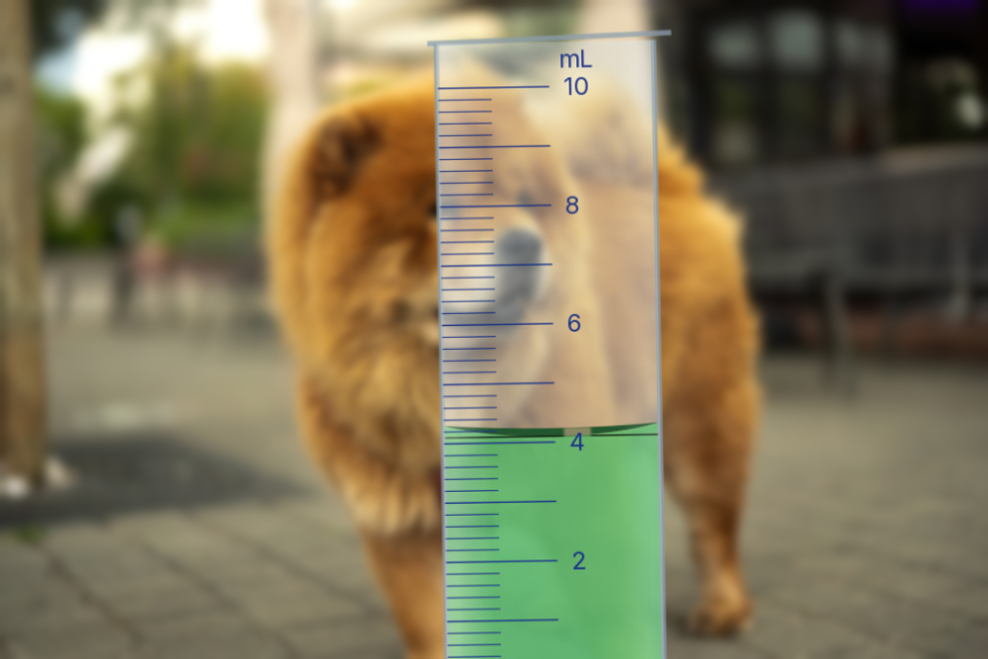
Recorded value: 4.1 (mL)
